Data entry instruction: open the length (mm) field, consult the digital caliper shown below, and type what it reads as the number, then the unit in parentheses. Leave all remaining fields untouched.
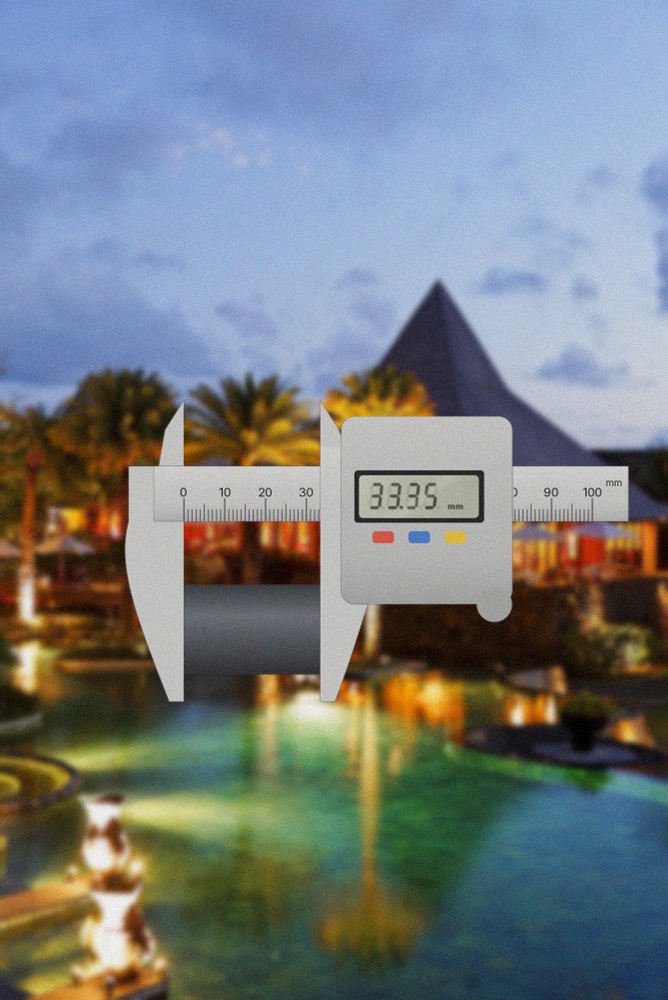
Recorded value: 33.35 (mm)
